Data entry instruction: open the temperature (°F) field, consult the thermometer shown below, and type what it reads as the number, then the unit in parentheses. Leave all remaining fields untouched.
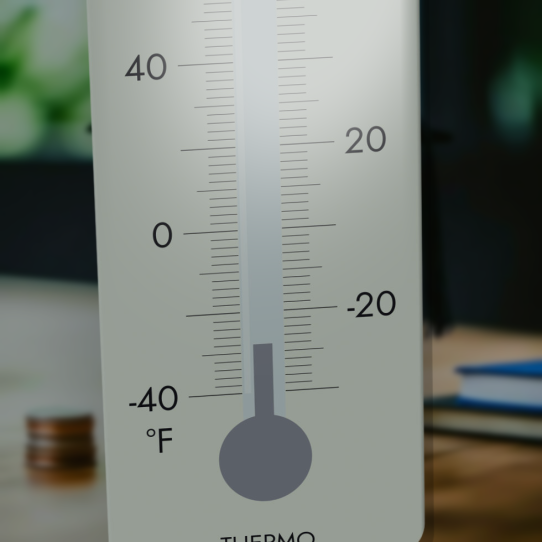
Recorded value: -28 (°F)
